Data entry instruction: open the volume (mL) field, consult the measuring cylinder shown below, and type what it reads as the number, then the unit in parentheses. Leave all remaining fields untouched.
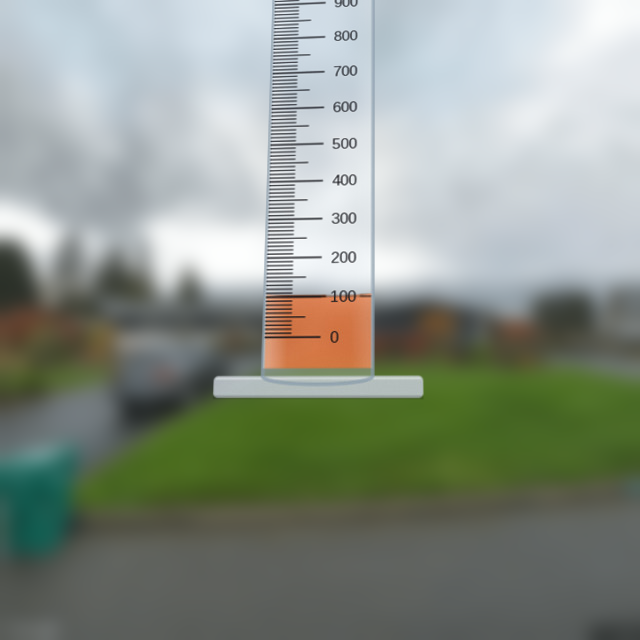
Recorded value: 100 (mL)
